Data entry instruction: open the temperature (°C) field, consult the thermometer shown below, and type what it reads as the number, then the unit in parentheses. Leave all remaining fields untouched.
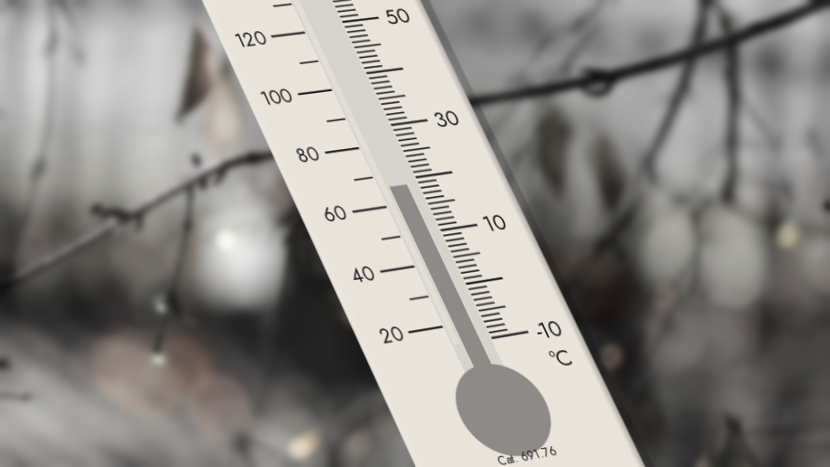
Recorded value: 19 (°C)
